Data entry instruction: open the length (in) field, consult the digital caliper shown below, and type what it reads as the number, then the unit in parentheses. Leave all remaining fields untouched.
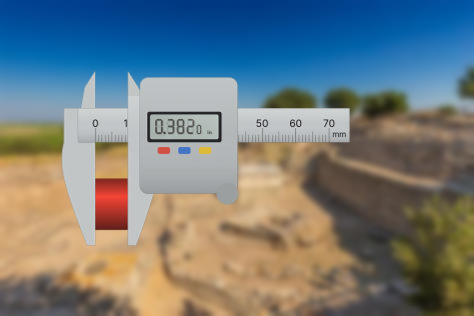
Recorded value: 0.3820 (in)
